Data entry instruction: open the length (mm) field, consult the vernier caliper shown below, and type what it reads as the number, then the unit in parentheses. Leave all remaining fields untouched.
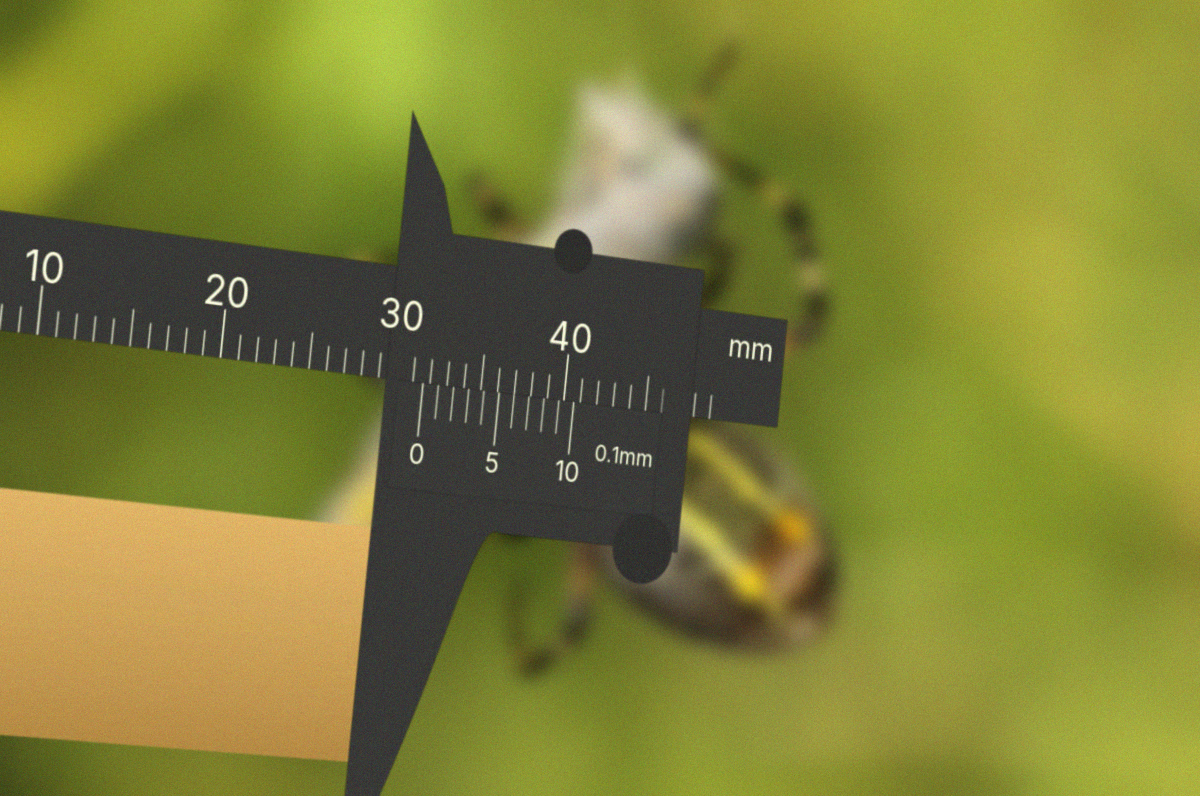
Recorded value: 31.6 (mm)
